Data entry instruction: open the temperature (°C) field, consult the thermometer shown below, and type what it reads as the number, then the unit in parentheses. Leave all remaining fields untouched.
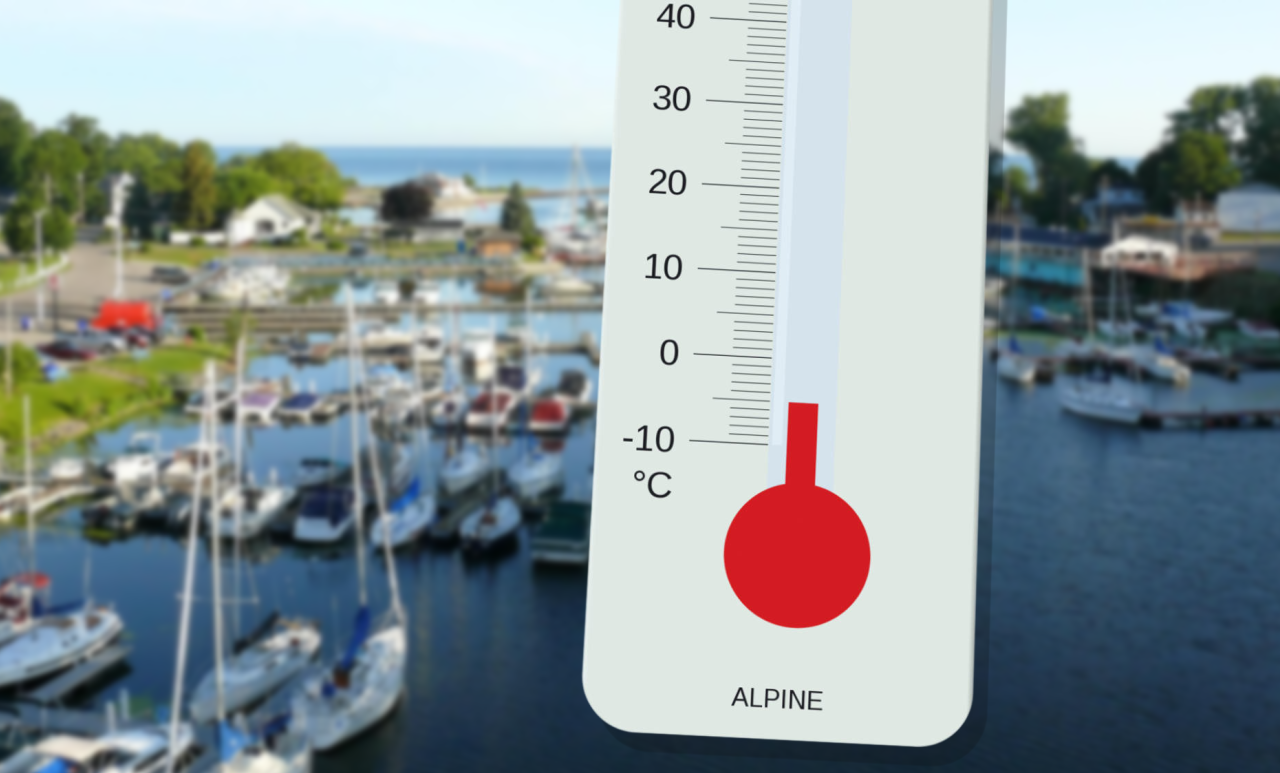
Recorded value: -5 (°C)
